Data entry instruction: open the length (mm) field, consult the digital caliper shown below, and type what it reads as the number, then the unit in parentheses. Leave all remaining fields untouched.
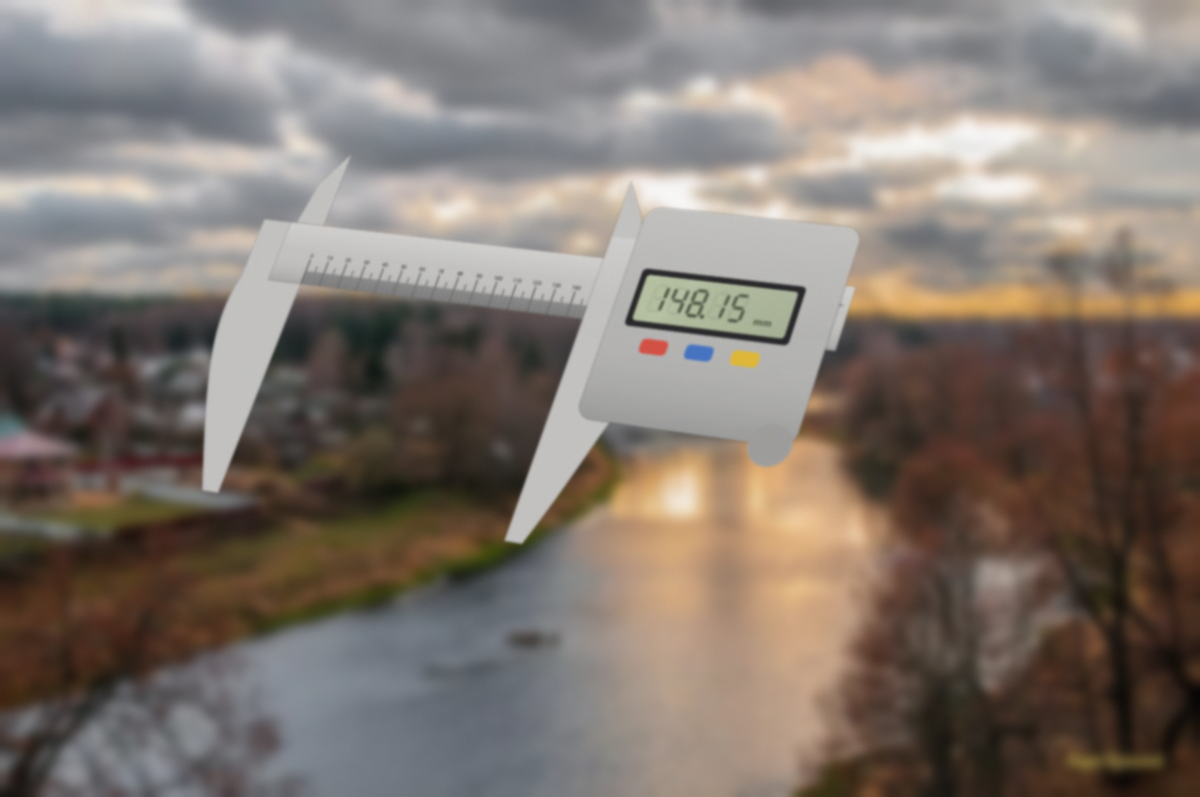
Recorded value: 148.15 (mm)
